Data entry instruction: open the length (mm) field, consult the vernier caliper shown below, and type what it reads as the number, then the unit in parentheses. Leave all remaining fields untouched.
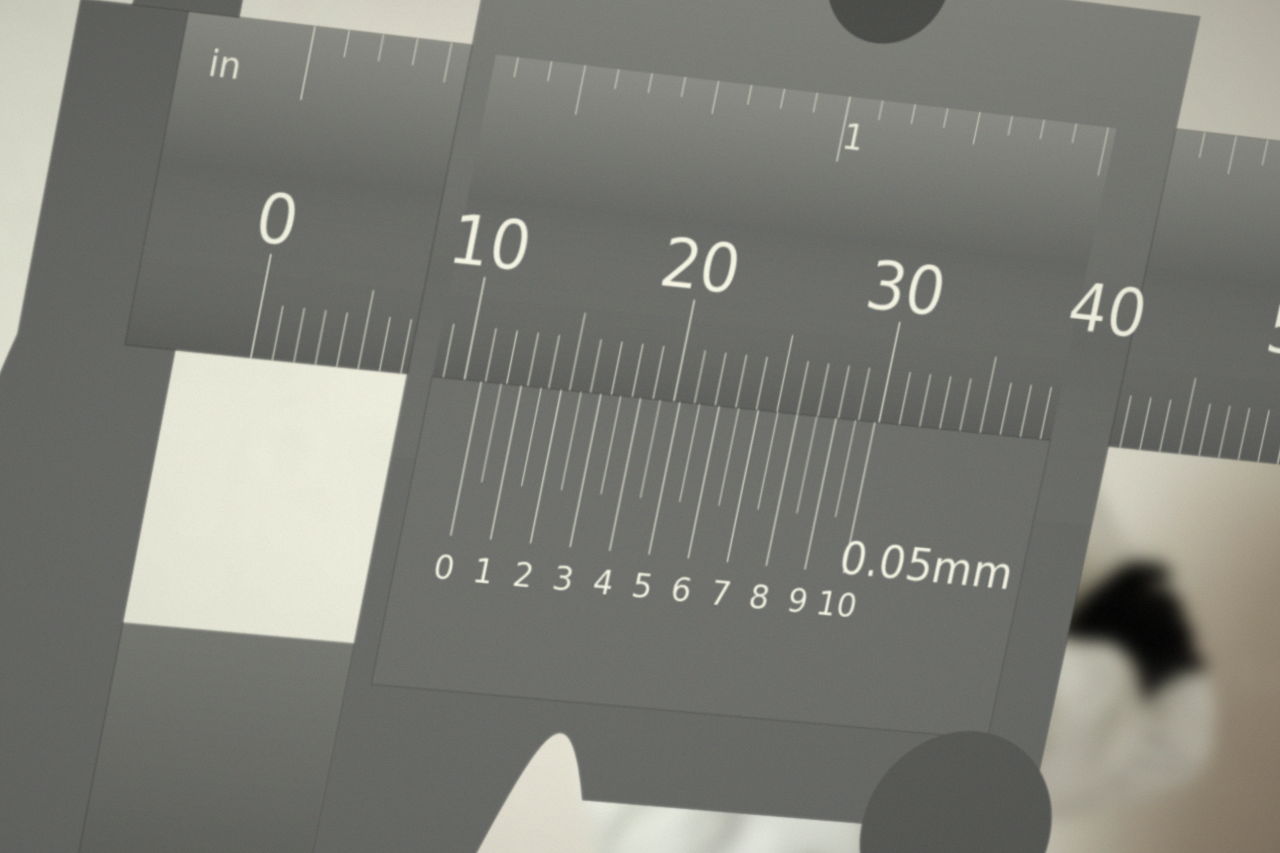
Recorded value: 10.8 (mm)
